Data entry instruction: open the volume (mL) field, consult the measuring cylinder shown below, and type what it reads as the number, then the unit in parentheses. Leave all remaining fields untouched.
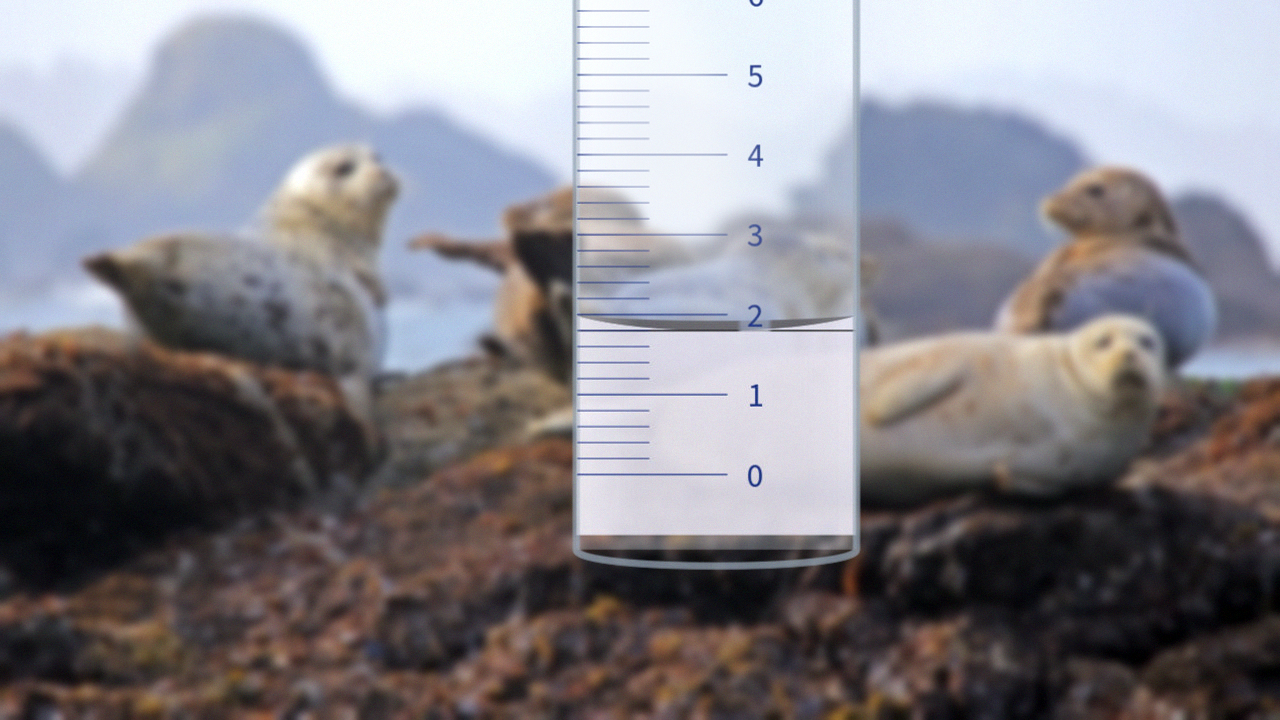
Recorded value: 1.8 (mL)
